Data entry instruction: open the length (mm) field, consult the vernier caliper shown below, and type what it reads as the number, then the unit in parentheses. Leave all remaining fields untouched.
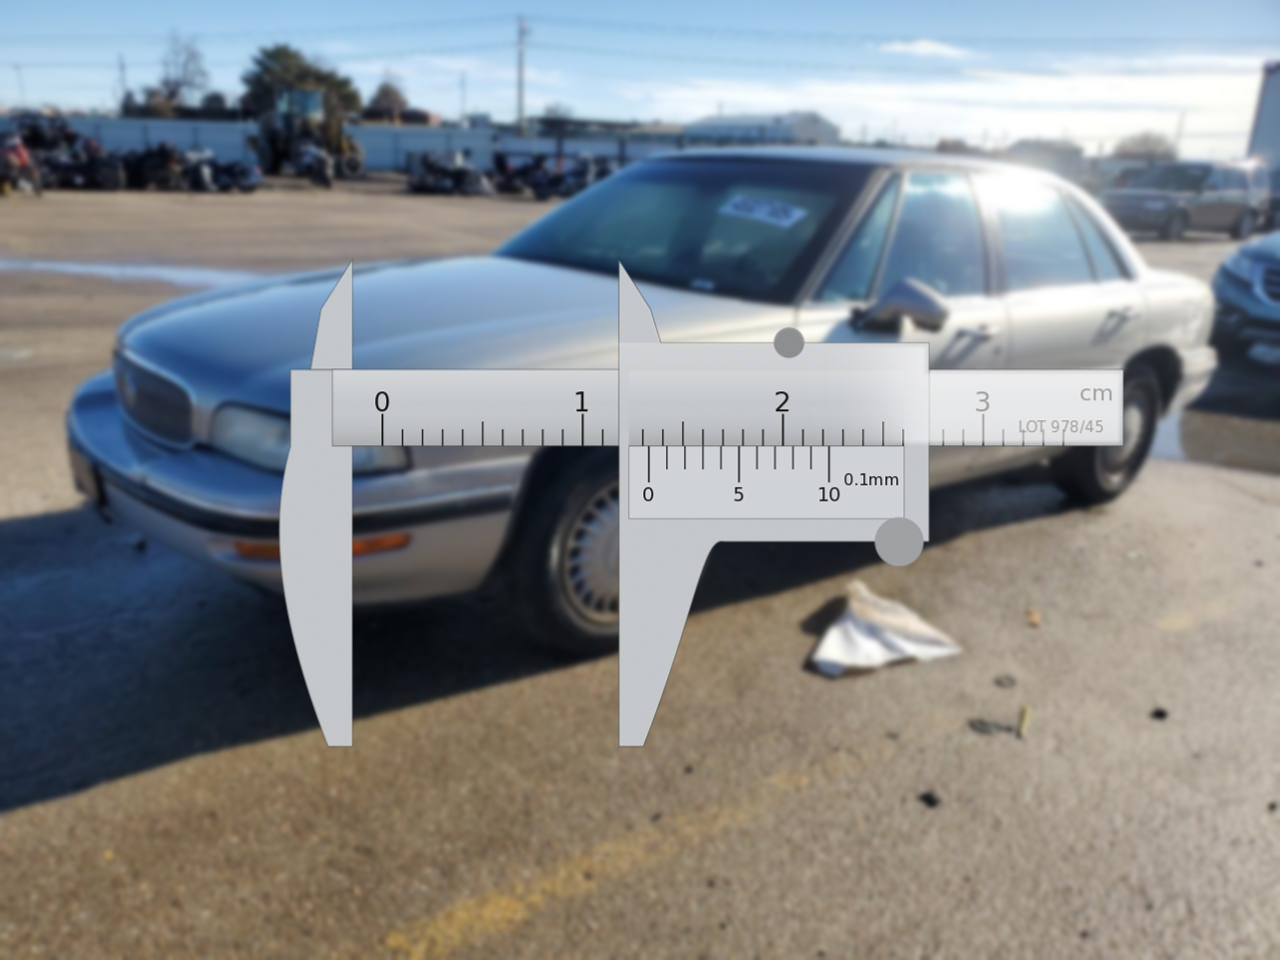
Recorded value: 13.3 (mm)
